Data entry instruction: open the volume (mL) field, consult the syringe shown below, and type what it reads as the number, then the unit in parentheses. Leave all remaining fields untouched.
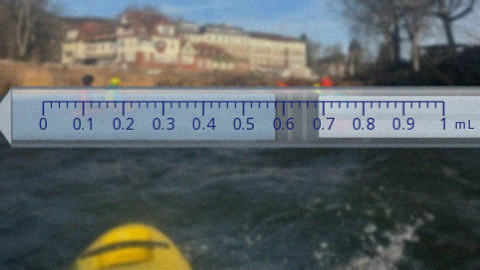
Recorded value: 0.58 (mL)
